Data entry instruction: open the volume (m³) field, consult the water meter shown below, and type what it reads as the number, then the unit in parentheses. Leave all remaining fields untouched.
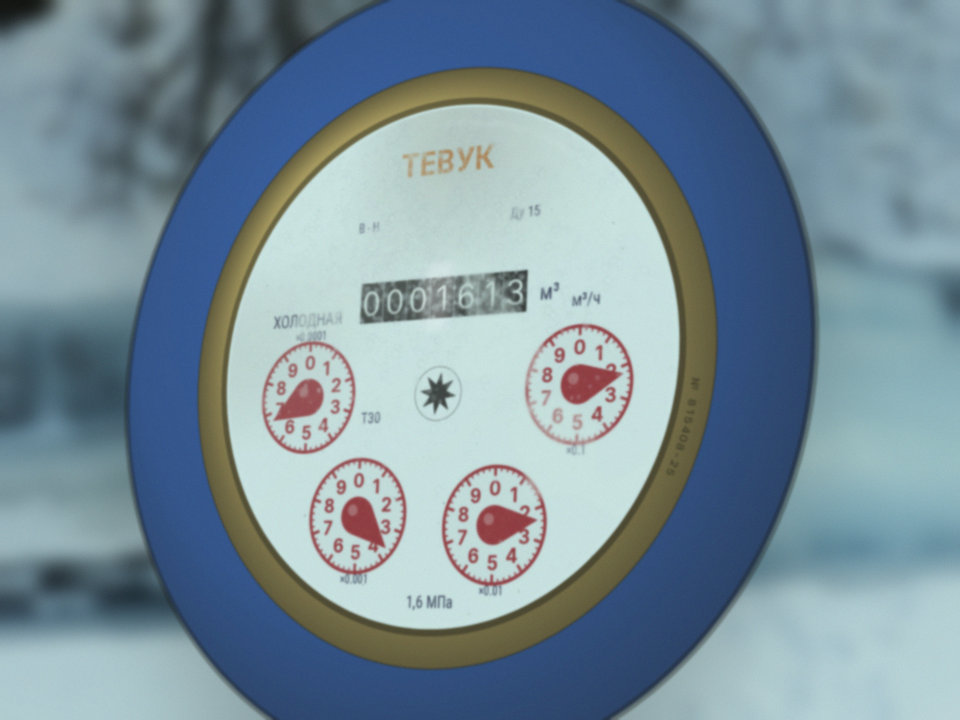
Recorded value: 1613.2236 (m³)
